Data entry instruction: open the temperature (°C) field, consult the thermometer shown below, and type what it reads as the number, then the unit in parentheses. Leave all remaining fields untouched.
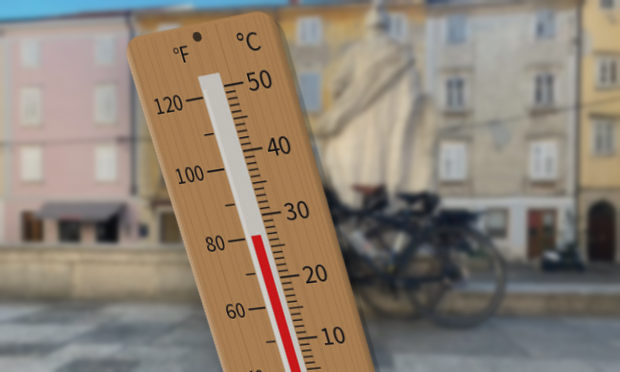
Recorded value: 27 (°C)
